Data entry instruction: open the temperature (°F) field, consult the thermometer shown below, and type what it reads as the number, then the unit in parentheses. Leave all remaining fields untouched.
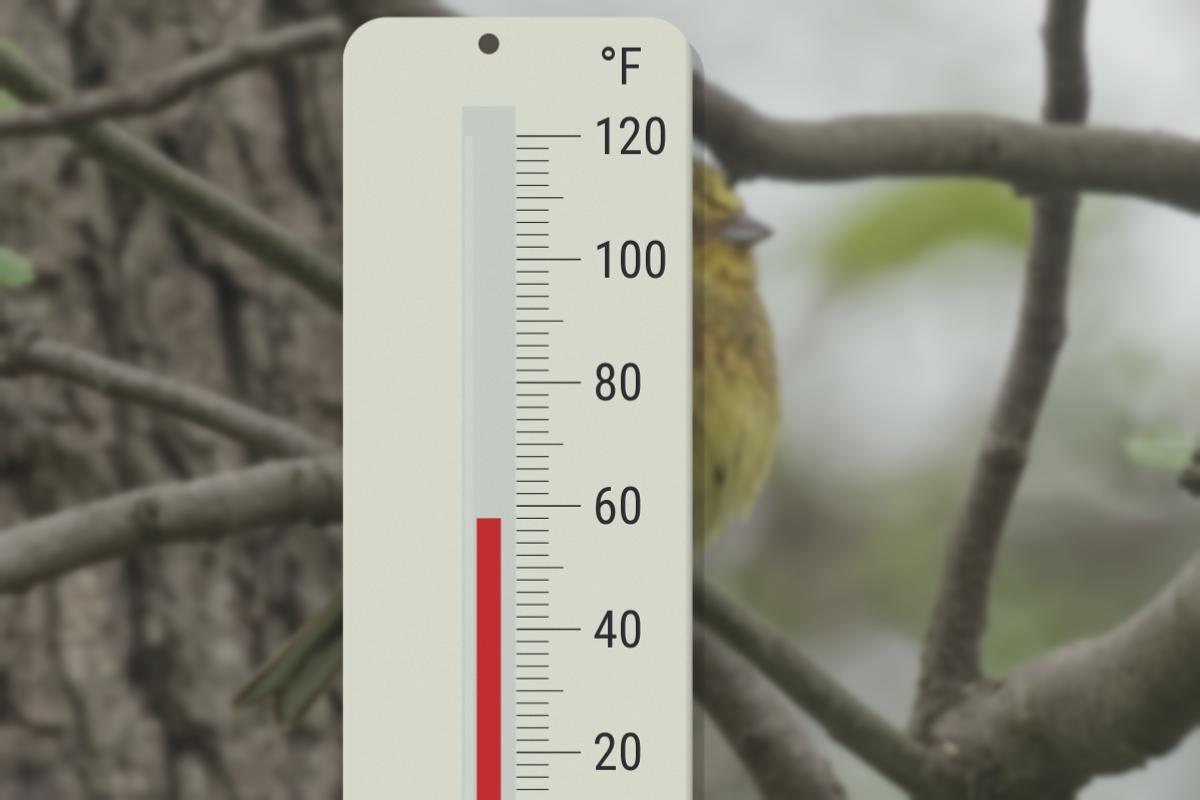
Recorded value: 58 (°F)
